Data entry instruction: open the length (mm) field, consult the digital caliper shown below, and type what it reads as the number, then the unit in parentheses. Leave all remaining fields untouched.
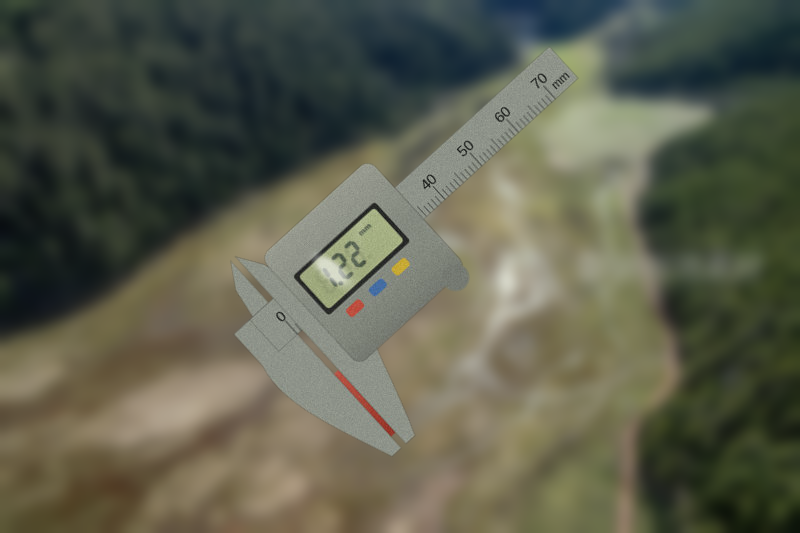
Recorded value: 1.22 (mm)
